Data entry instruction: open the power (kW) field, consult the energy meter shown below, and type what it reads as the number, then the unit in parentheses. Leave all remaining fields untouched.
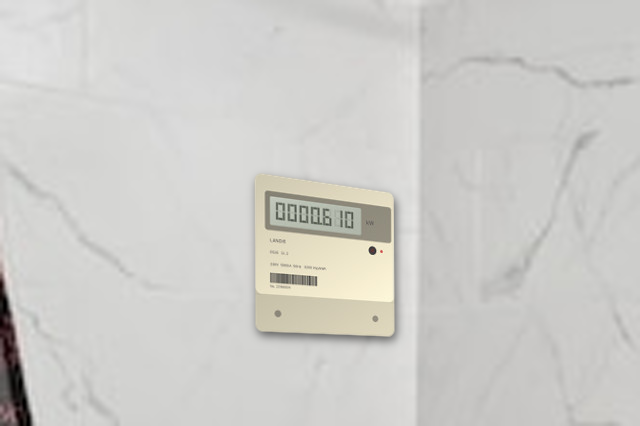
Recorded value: 0.610 (kW)
